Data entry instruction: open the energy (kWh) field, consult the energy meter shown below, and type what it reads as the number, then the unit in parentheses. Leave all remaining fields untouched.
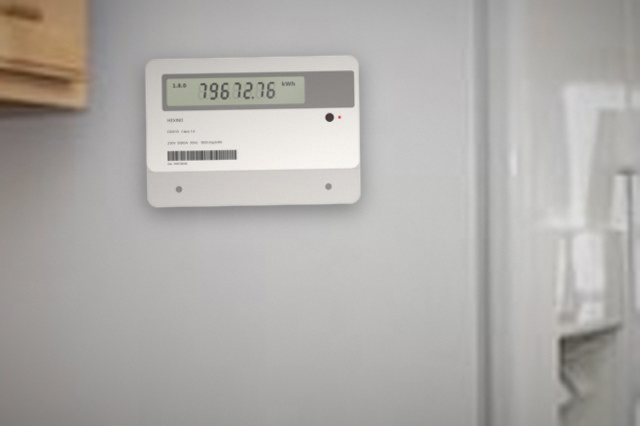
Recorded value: 79672.76 (kWh)
